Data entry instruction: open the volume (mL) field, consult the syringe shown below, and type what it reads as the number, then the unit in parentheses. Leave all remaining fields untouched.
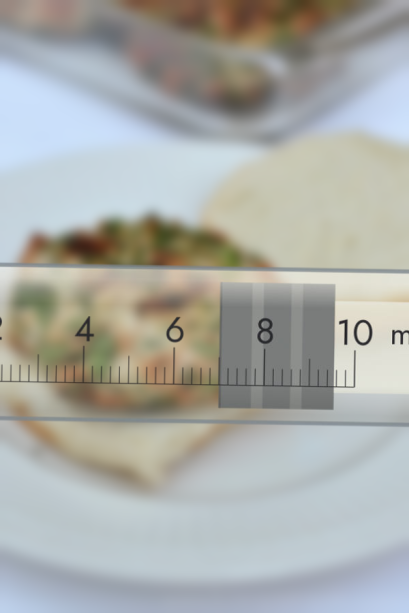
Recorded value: 7 (mL)
